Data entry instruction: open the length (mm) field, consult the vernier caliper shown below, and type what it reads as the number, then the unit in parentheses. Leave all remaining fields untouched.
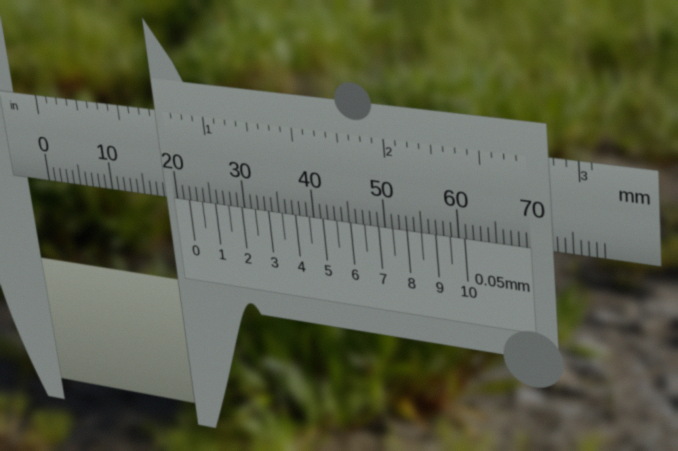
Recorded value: 21.8 (mm)
